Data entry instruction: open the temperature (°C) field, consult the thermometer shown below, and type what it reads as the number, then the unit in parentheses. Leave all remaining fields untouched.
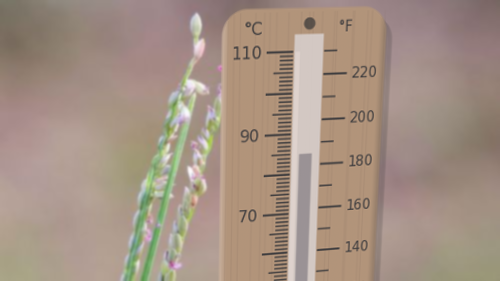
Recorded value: 85 (°C)
